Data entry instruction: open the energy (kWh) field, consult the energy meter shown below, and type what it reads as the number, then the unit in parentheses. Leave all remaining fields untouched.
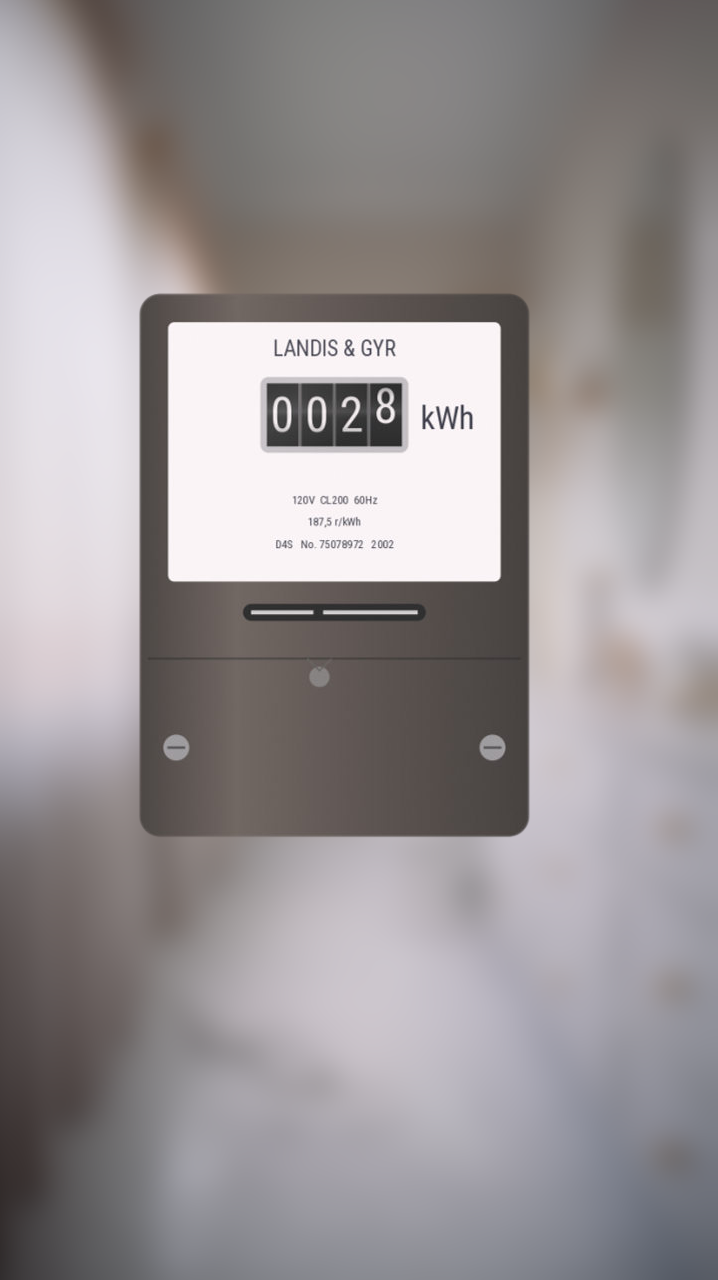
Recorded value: 28 (kWh)
